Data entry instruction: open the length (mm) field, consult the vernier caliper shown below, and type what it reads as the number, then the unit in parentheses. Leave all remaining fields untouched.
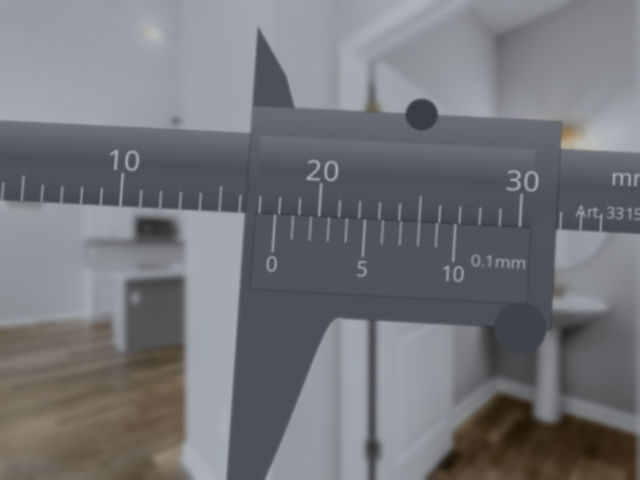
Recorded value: 17.8 (mm)
